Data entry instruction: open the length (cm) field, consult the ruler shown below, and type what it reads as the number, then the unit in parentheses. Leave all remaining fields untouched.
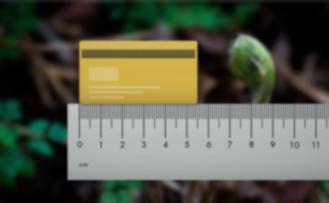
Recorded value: 5.5 (cm)
